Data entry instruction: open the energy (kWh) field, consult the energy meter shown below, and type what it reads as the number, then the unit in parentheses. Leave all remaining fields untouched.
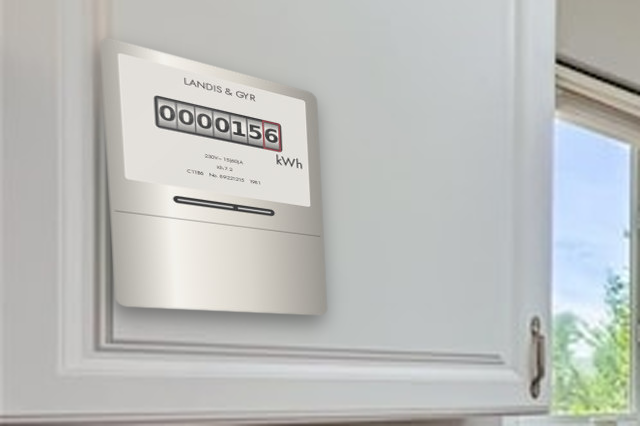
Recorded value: 15.6 (kWh)
